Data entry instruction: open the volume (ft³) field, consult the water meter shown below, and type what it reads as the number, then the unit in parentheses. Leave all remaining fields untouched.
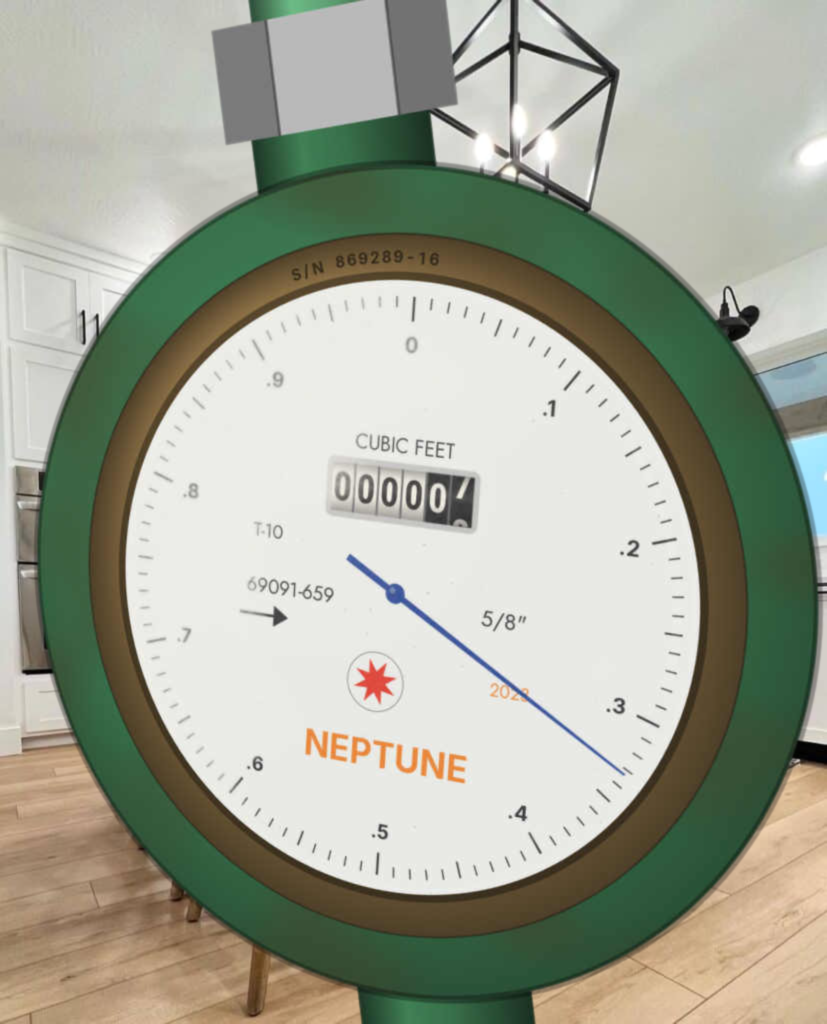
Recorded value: 7.33 (ft³)
